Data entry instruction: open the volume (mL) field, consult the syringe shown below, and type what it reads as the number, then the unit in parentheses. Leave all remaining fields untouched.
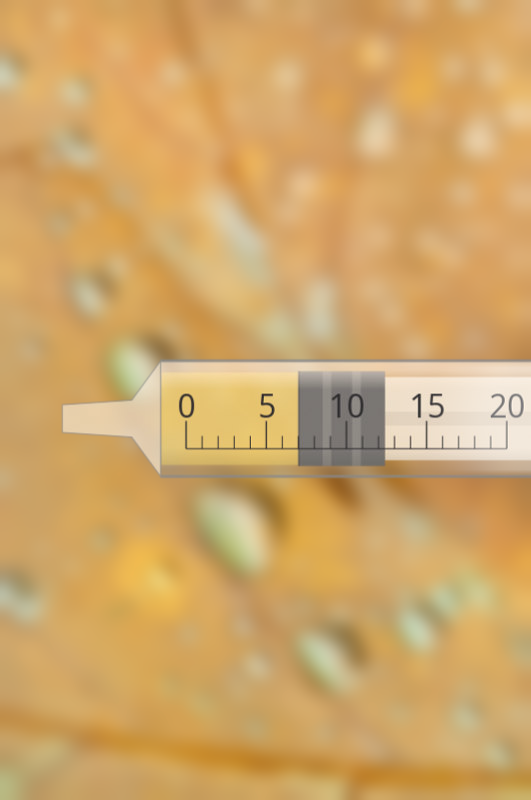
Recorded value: 7 (mL)
